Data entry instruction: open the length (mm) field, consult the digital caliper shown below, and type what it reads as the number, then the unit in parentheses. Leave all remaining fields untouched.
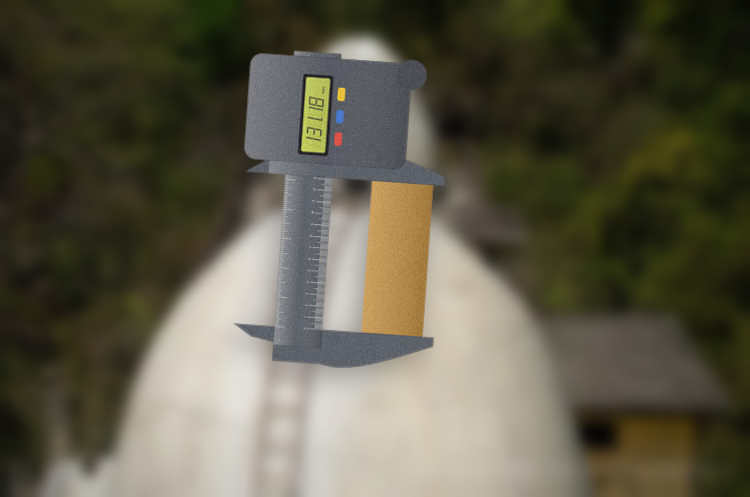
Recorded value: 131.18 (mm)
